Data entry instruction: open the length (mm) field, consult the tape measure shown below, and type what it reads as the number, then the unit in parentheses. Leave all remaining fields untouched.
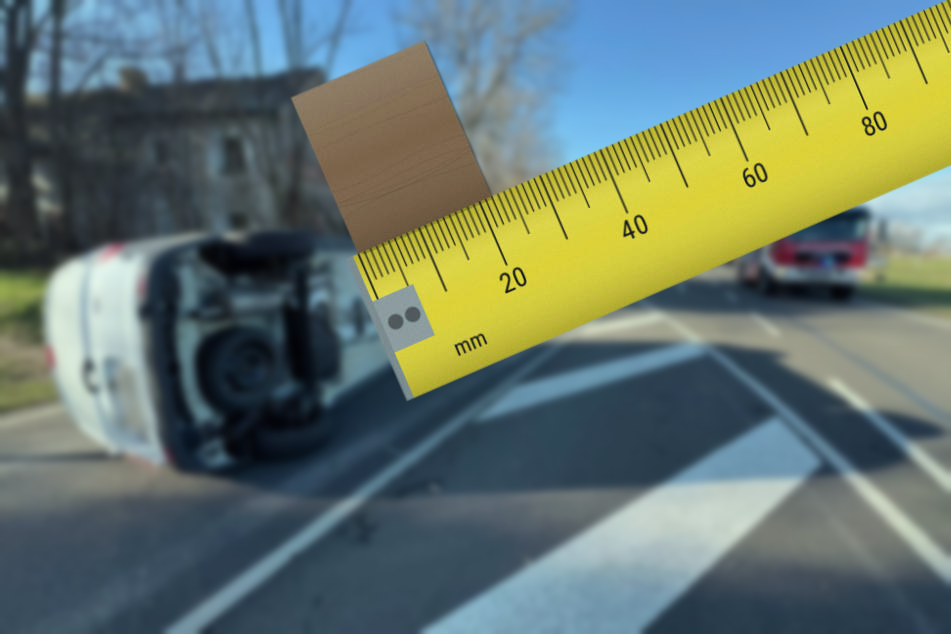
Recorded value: 22 (mm)
